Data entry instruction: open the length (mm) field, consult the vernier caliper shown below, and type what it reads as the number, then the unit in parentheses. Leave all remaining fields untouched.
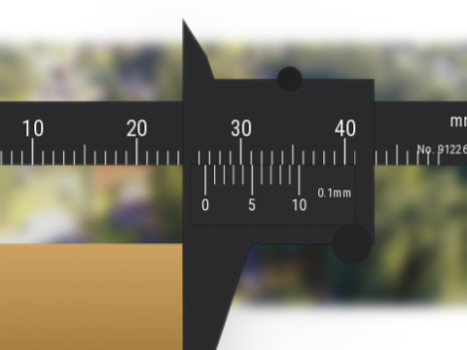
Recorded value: 26.6 (mm)
